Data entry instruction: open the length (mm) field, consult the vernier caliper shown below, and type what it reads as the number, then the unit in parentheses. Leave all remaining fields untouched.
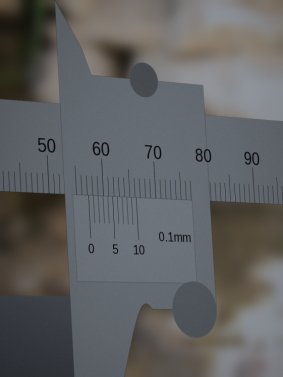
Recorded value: 57.2 (mm)
